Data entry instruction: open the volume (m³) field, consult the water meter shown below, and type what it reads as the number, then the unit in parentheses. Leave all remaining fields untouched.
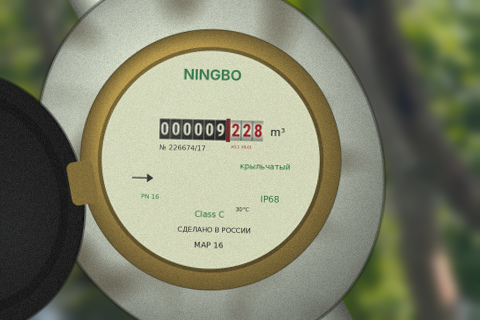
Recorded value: 9.228 (m³)
